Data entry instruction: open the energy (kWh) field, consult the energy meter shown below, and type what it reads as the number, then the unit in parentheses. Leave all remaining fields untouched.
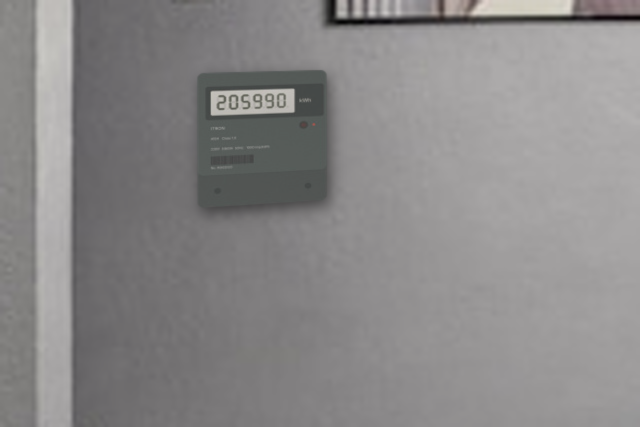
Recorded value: 205990 (kWh)
